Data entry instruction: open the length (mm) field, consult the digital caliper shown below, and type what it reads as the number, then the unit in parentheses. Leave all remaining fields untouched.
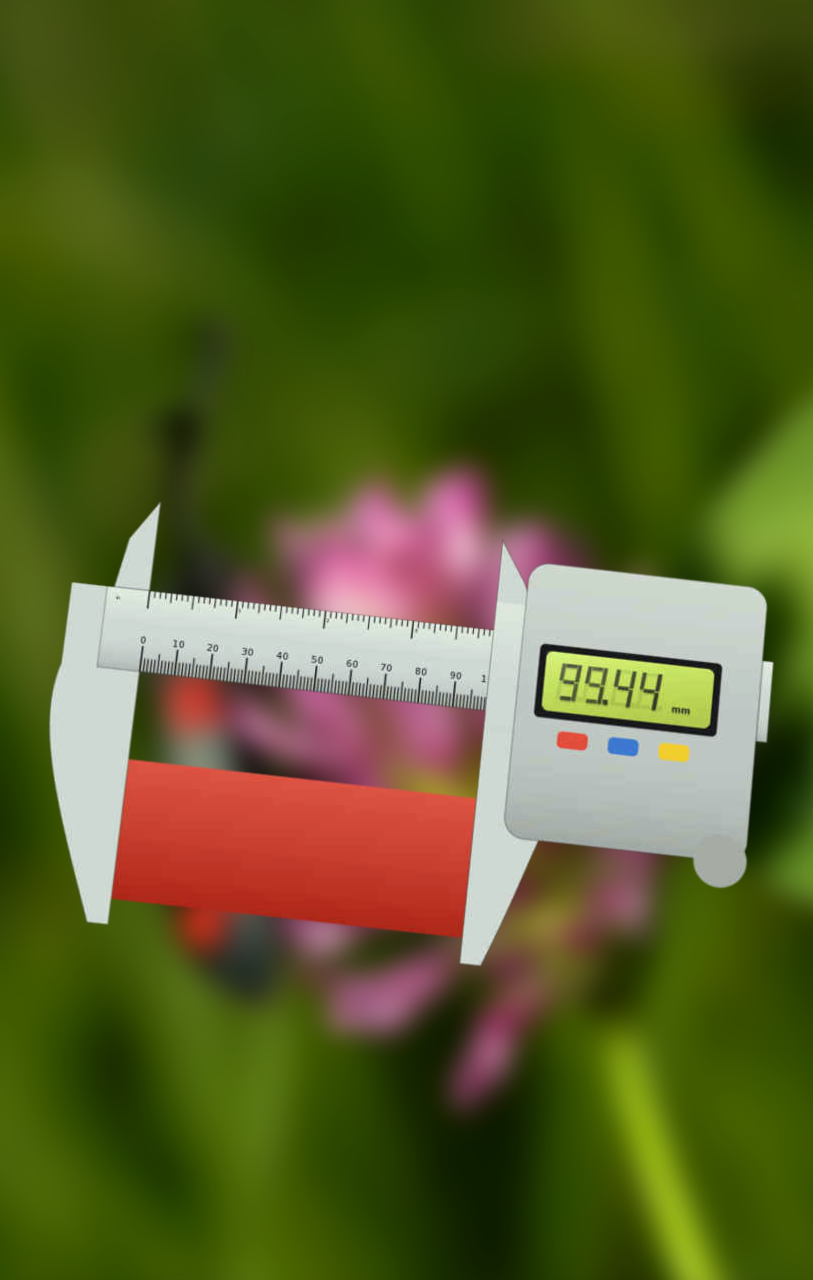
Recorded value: 99.44 (mm)
